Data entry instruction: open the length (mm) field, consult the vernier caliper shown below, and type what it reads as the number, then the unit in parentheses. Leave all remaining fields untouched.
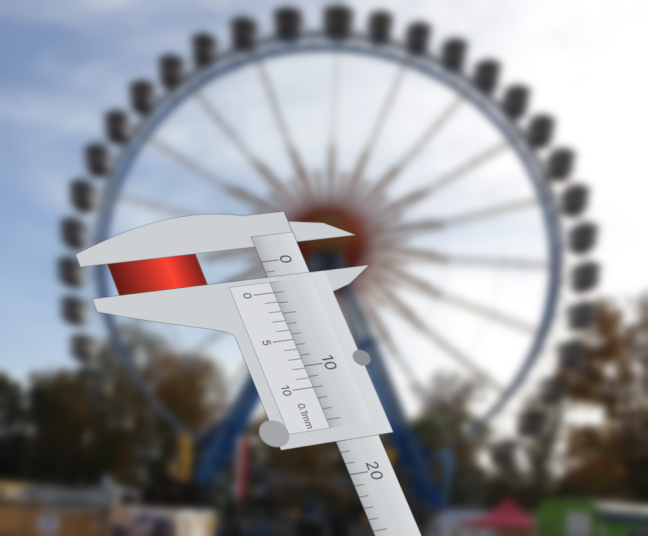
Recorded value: 3.0 (mm)
